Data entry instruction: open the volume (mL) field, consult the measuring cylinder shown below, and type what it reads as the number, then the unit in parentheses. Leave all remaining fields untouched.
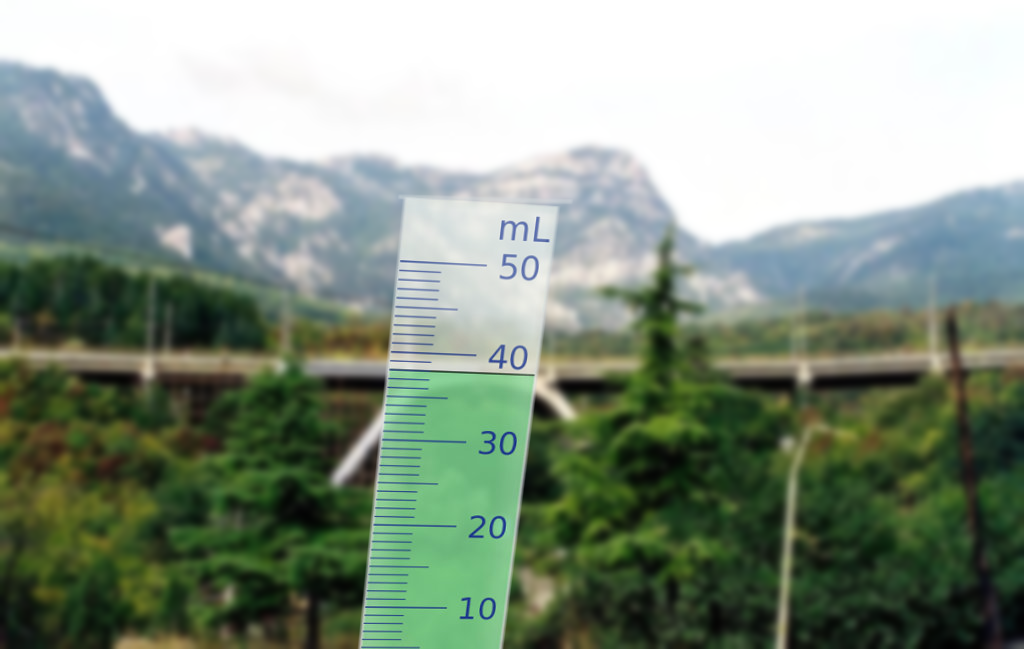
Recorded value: 38 (mL)
